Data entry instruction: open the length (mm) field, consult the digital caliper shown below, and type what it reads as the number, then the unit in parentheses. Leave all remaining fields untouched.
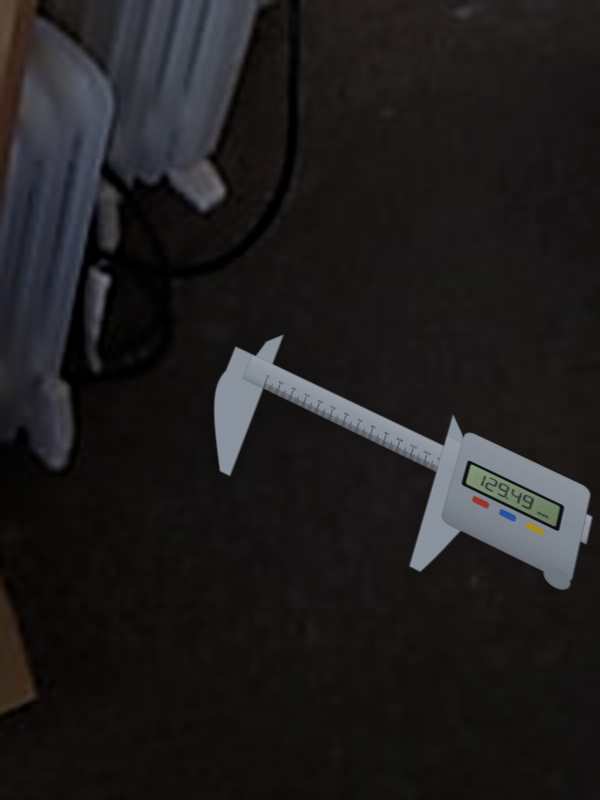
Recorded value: 129.49 (mm)
